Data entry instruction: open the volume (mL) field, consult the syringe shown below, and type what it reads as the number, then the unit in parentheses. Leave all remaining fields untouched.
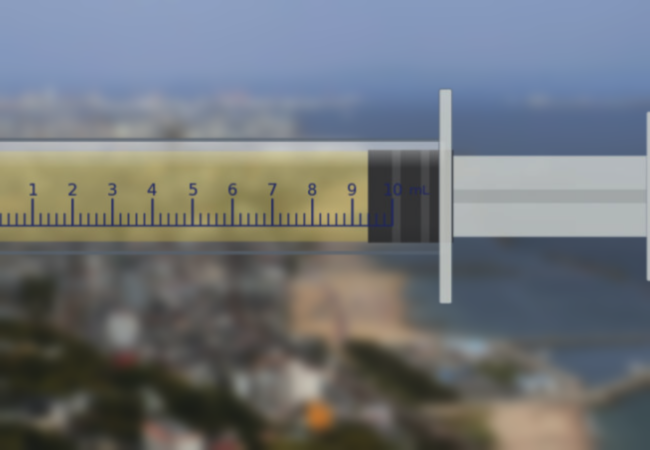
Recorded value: 9.4 (mL)
